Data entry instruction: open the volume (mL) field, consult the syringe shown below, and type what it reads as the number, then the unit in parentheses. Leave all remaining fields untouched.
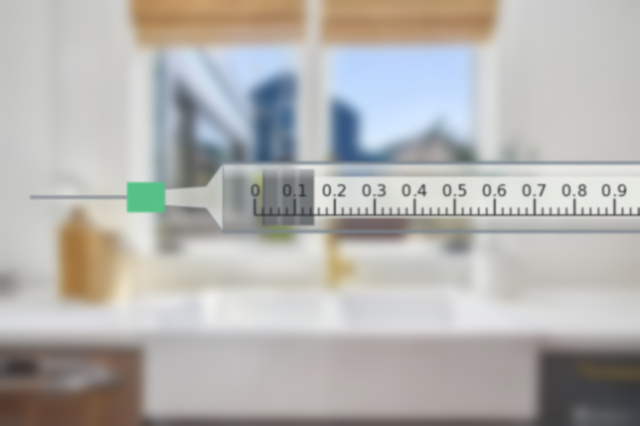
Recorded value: 0.02 (mL)
